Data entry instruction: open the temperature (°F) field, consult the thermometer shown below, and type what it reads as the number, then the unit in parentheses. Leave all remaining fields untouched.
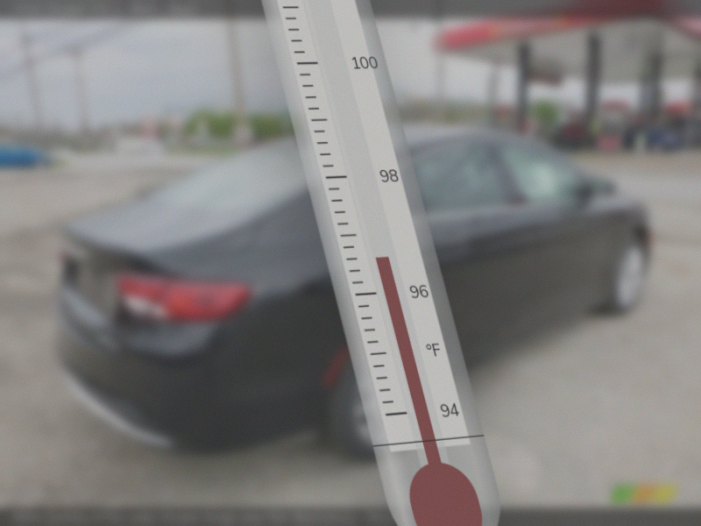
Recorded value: 96.6 (°F)
